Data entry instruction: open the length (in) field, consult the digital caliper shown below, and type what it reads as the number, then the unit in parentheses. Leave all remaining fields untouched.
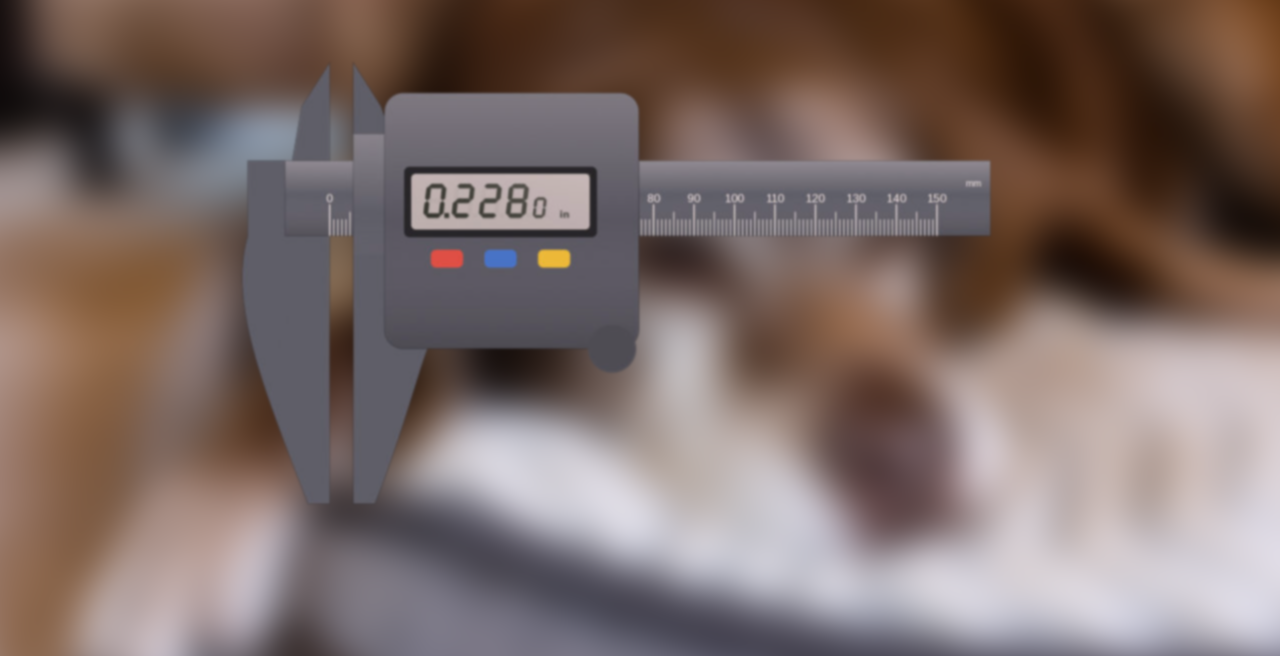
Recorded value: 0.2280 (in)
